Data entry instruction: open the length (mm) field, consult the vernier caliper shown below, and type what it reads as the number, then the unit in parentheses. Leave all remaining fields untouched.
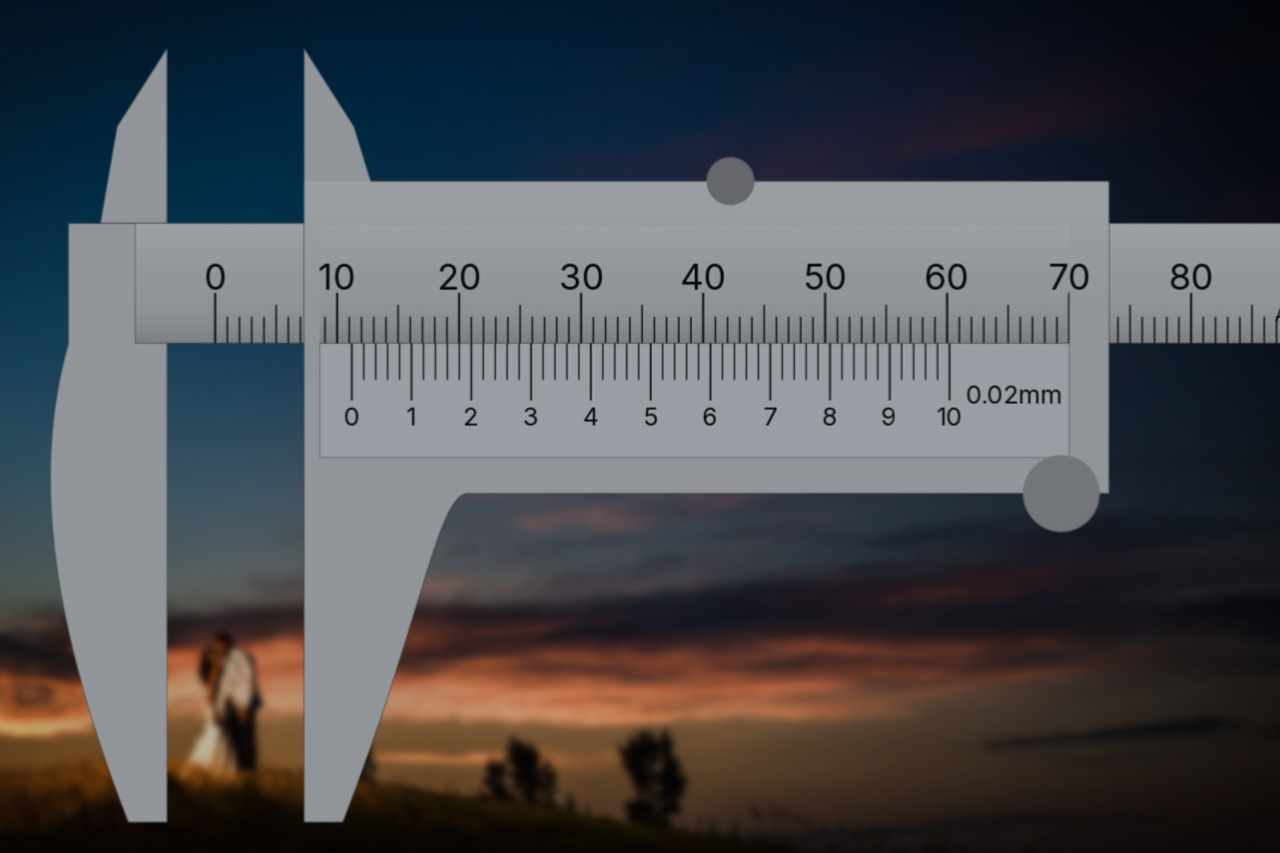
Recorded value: 11.2 (mm)
